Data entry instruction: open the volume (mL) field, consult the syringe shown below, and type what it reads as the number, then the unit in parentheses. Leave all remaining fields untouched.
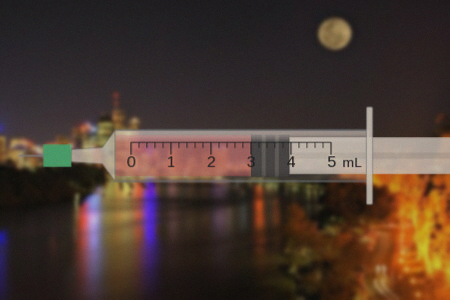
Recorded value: 3 (mL)
